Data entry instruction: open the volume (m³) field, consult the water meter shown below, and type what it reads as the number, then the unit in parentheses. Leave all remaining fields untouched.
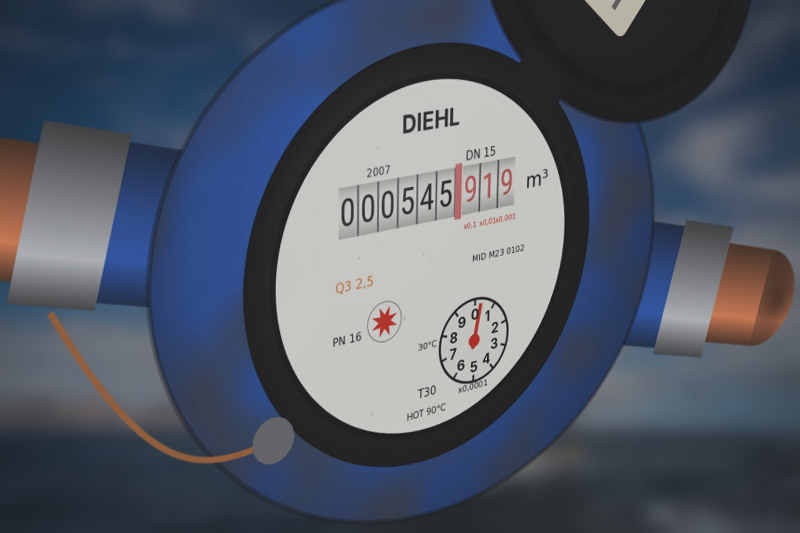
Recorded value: 545.9190 (m³)
